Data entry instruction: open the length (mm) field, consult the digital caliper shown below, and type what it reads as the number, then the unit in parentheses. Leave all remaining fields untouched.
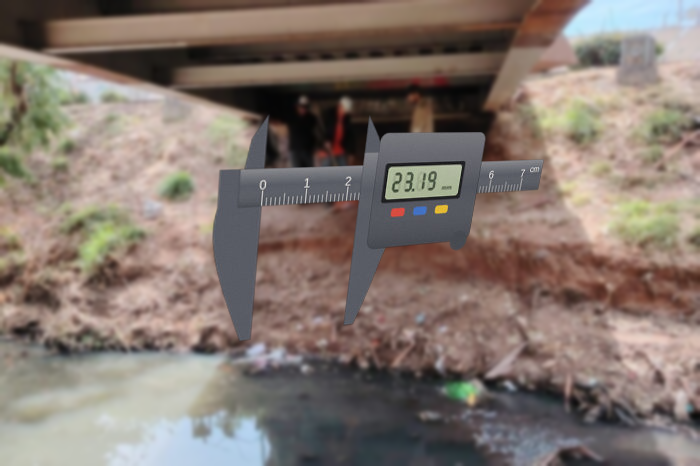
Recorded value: 23.19 (mm)
